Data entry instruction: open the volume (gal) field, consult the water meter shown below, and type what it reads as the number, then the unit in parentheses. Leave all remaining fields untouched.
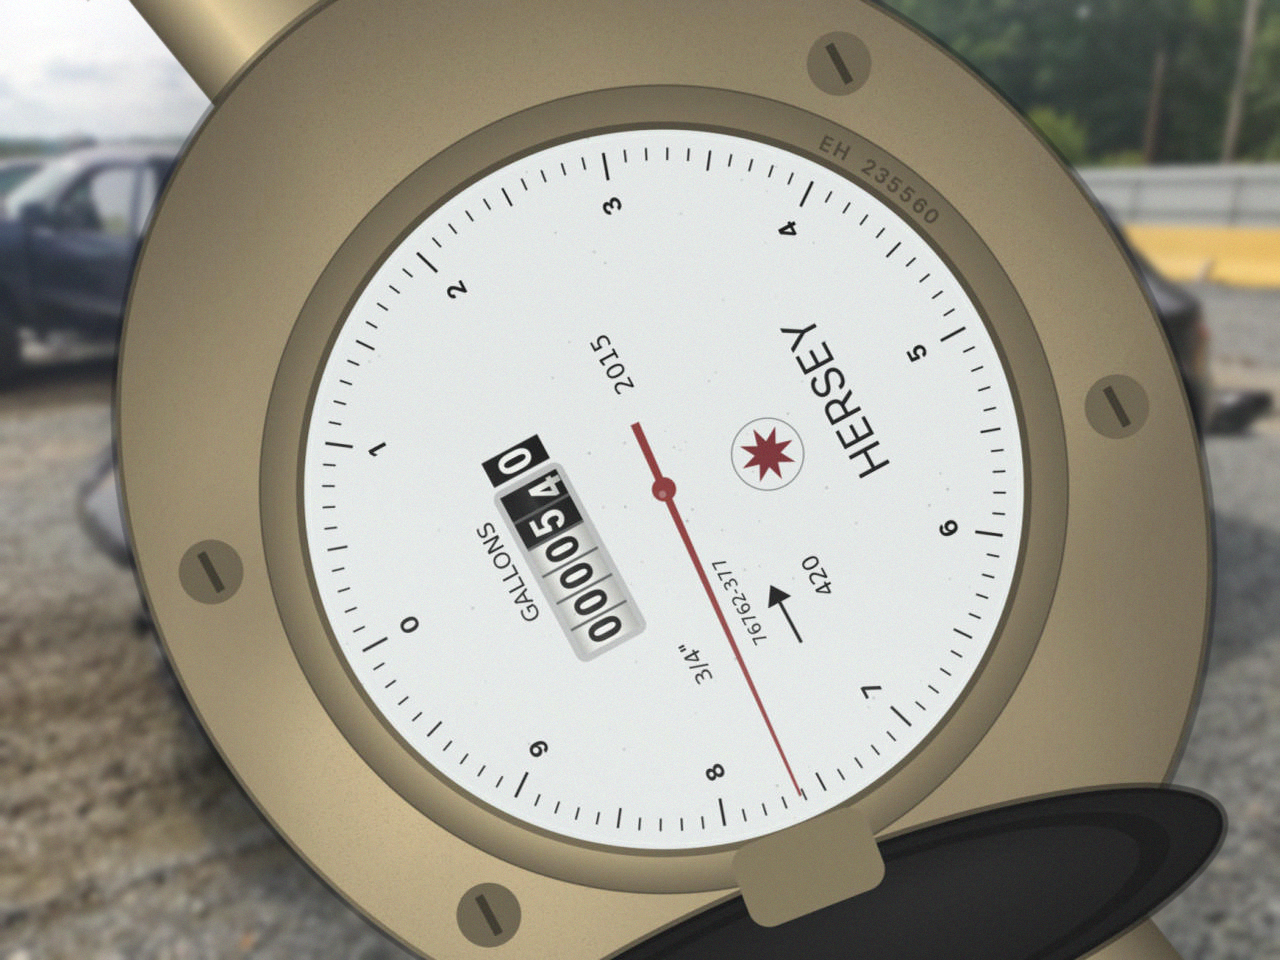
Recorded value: 537.6 (gal)
